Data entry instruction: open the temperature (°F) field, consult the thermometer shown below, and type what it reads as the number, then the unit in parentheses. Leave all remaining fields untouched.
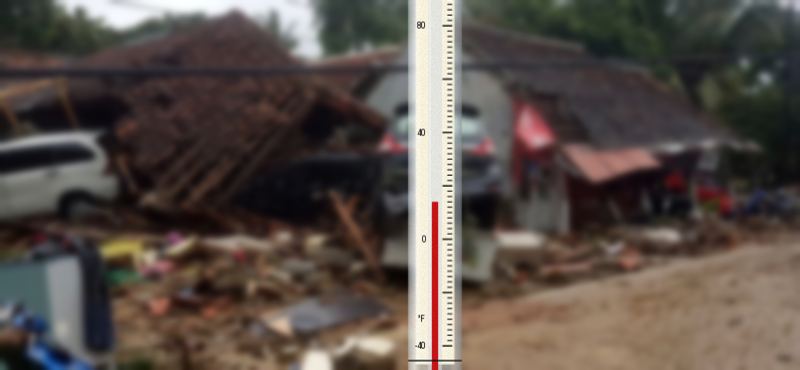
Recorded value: 14 (°F)
